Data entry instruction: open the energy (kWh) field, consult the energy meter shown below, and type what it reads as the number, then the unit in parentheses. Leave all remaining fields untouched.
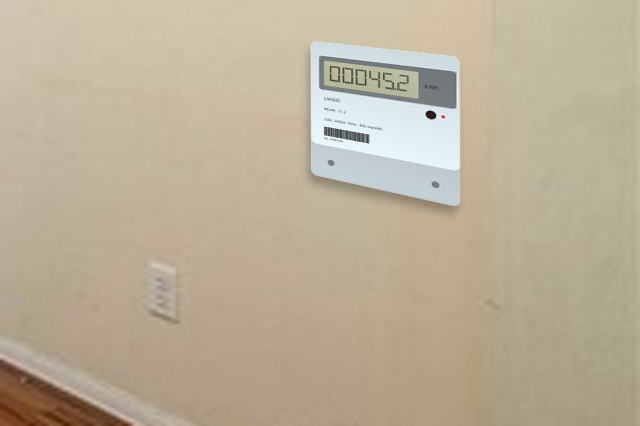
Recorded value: 45.2 (kWh)
